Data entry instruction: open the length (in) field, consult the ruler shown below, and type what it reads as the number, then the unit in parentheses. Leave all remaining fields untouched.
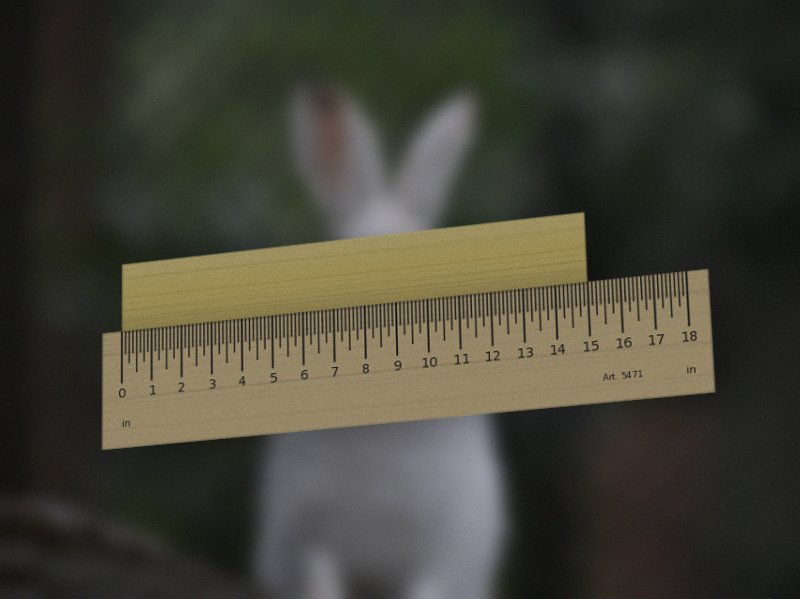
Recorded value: 15 (in)
